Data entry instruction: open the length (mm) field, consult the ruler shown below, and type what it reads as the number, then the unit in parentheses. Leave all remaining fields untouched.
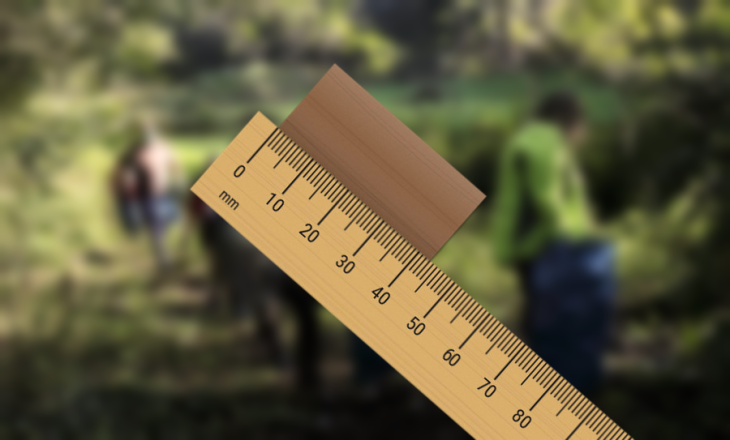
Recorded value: 43 (mm)
